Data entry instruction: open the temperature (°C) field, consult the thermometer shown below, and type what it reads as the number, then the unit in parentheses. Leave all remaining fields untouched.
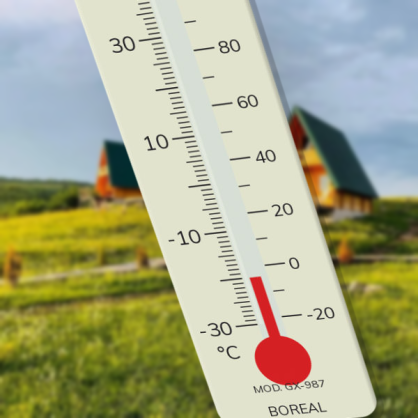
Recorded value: -20 (°C)
